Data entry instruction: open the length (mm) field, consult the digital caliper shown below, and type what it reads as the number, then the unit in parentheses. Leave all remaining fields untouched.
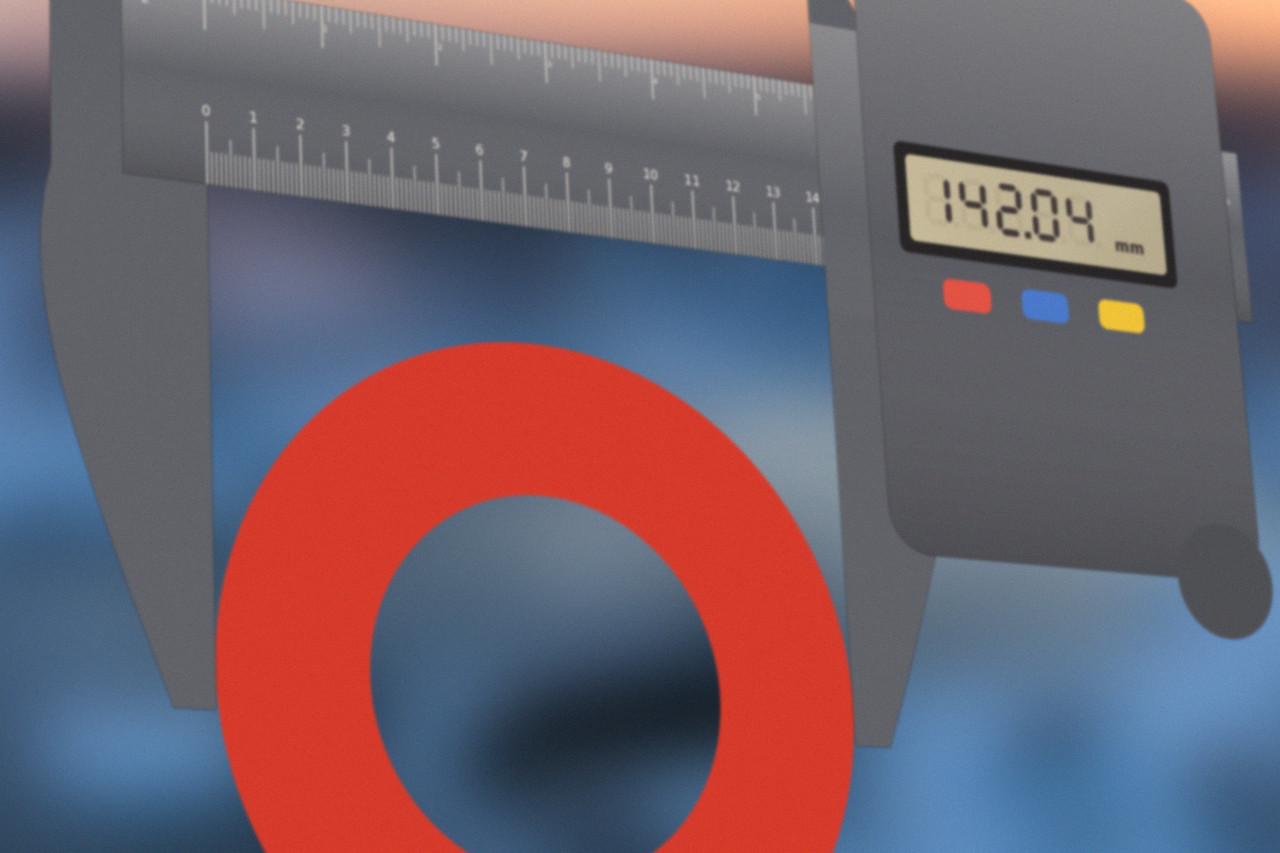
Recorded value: 142.04 (mm)
